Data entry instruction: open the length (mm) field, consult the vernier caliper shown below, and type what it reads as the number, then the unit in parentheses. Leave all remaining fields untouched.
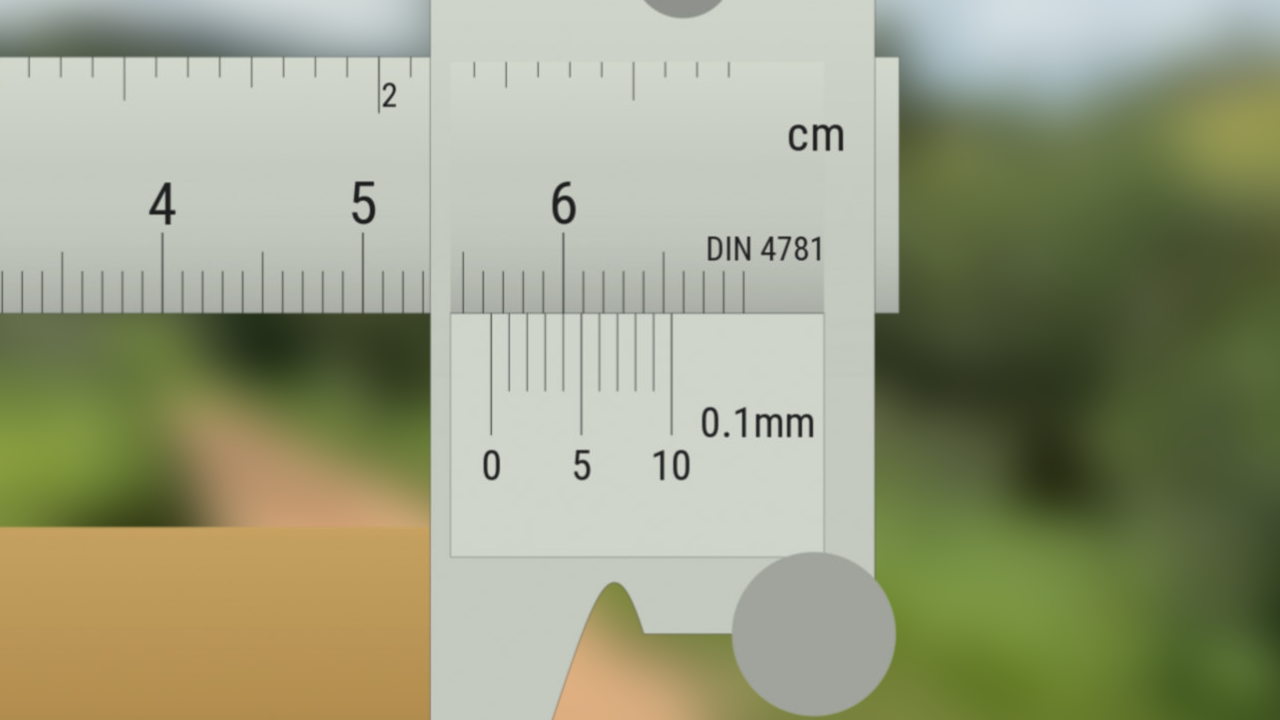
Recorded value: 56.4 (mm)
